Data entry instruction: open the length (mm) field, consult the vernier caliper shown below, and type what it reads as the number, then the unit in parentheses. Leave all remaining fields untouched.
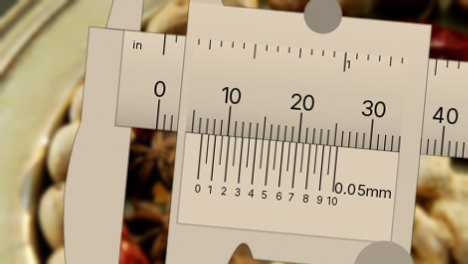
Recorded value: 6.4 (mm)
